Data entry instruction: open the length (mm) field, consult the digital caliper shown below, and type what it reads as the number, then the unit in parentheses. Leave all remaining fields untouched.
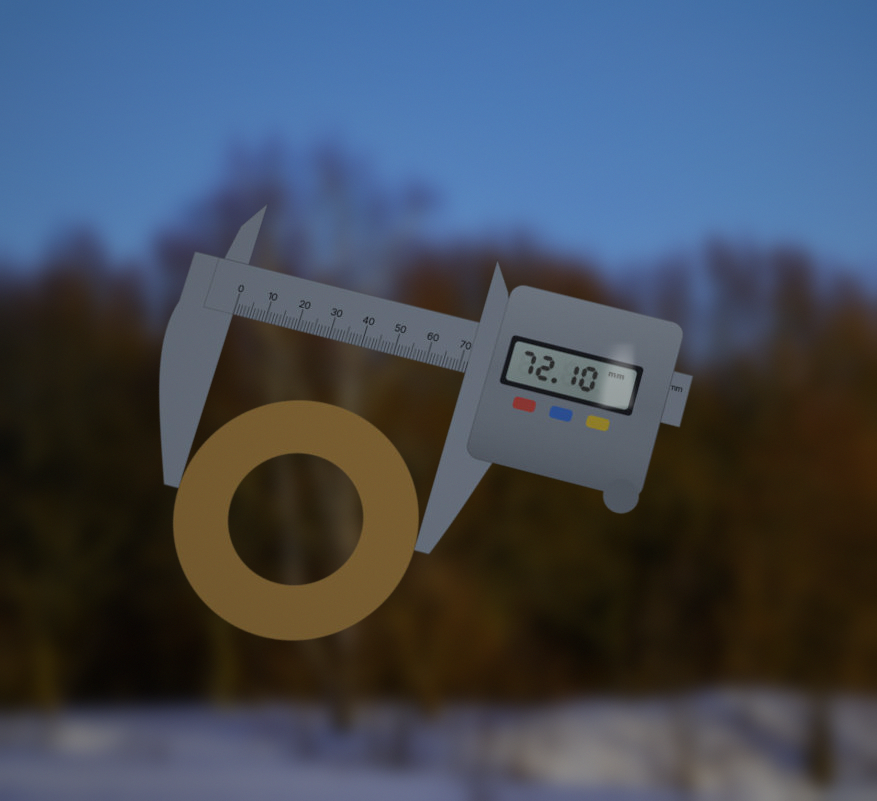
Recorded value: 72.10 (mm)
